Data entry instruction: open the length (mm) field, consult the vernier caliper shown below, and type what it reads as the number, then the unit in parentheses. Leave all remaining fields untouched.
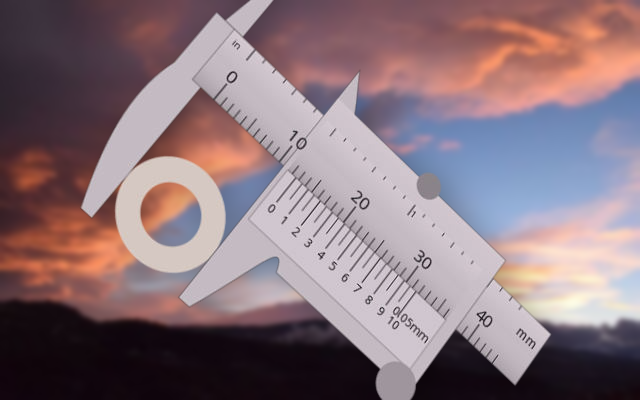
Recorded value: 12.6 (mm)
